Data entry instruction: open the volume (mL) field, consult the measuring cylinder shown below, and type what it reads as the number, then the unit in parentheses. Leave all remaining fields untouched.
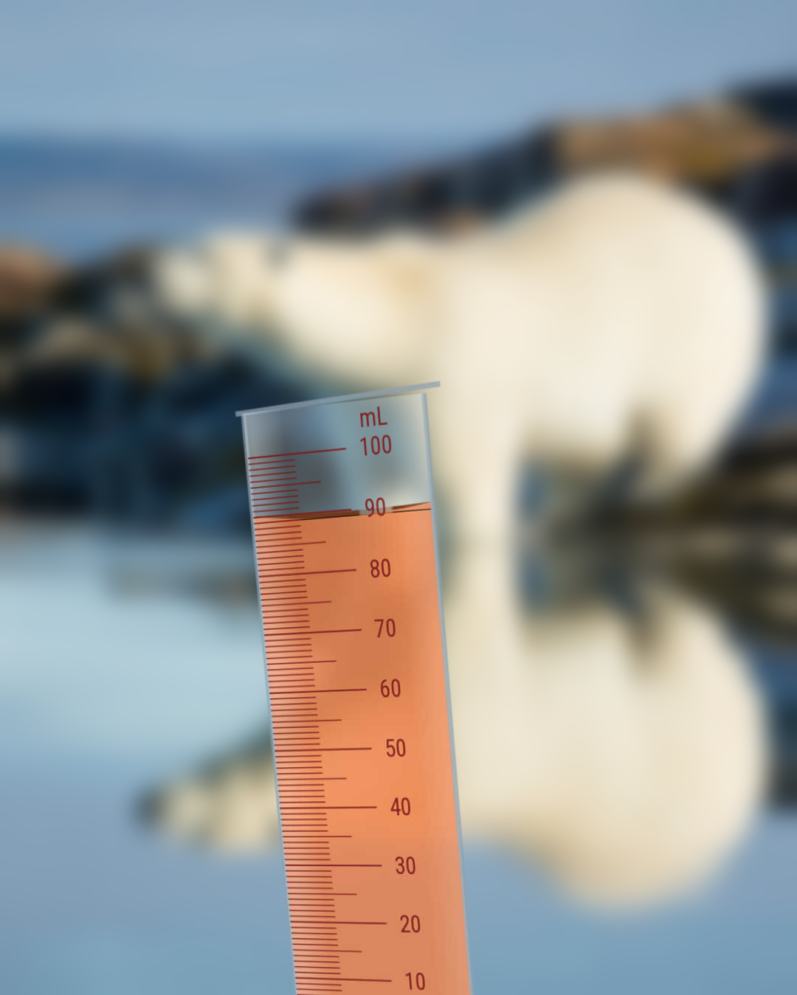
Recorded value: 89 (mL)
